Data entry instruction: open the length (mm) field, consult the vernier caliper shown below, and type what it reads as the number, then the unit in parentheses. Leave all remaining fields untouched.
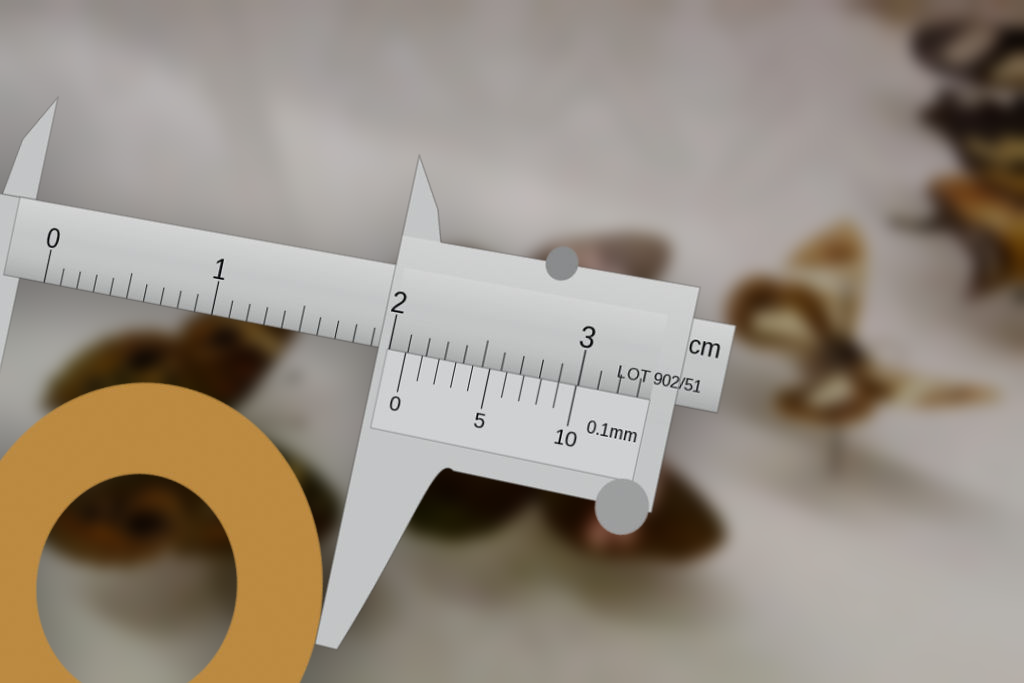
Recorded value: 20.9 (mm)
